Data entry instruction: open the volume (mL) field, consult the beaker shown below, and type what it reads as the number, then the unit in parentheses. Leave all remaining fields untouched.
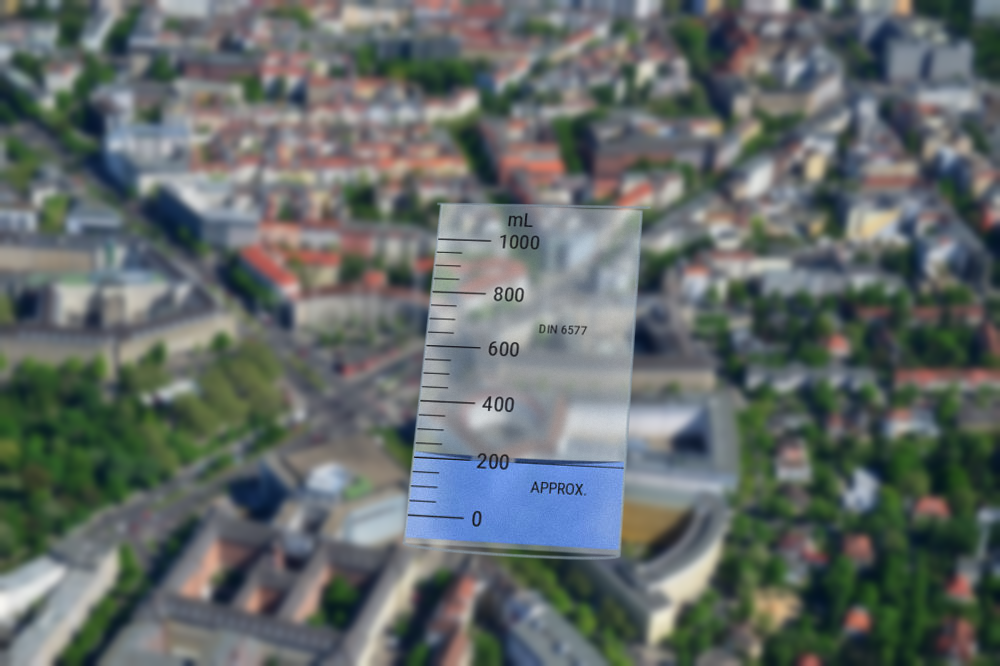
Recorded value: 200 (mL)
